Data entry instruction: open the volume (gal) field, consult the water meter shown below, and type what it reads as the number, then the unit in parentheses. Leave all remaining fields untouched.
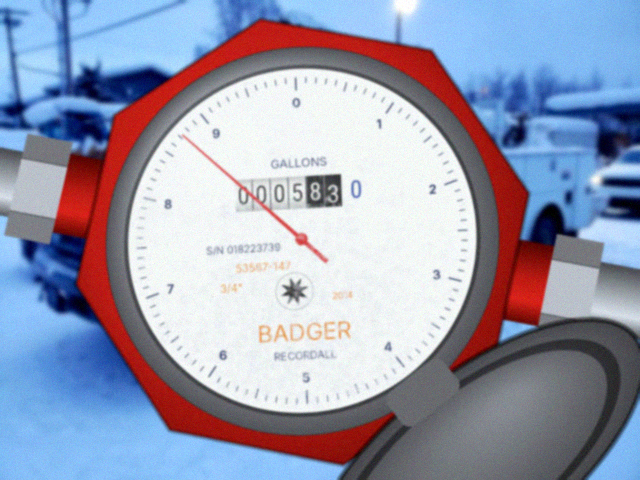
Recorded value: 5828.7 (gal)
